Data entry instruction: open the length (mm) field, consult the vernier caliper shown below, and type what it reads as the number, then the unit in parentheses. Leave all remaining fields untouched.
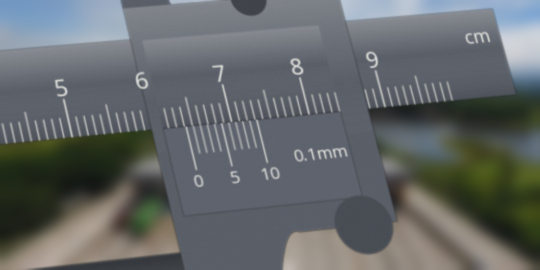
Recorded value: 64.2 (mm)
